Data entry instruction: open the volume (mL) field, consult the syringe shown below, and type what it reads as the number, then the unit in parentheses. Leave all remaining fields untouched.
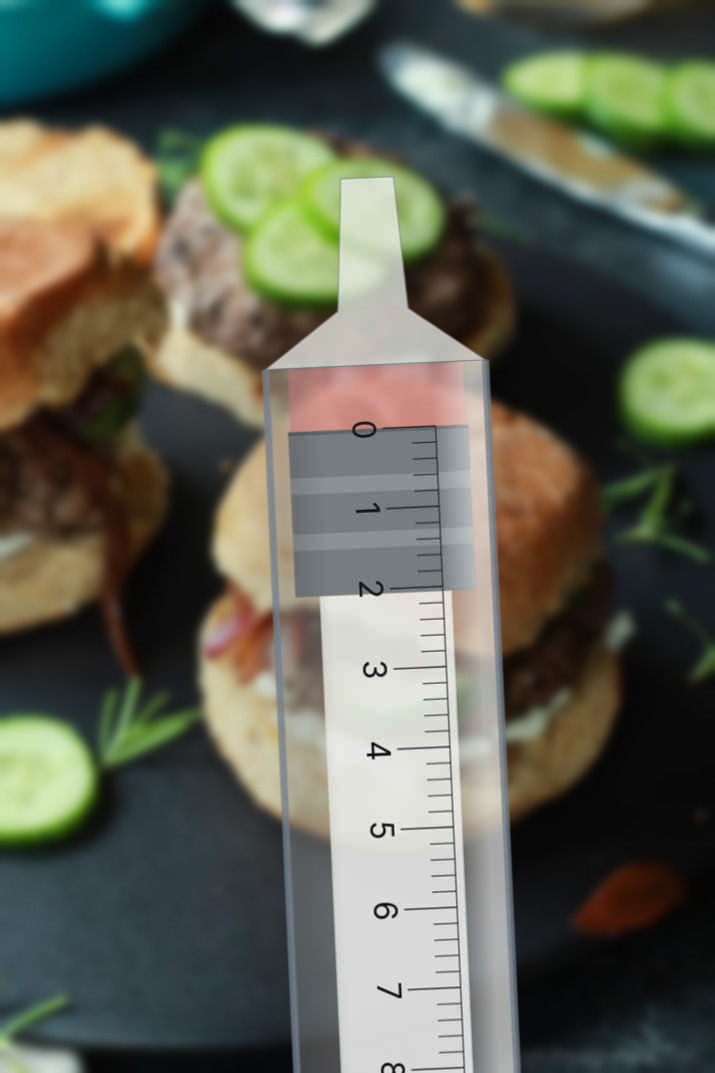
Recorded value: 0 (mL)
